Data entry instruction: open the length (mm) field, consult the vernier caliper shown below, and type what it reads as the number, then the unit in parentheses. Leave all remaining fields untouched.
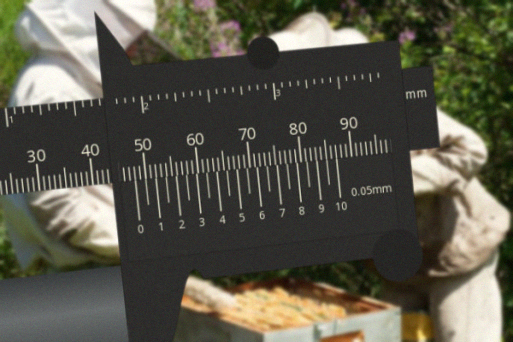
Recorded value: 48.0 (mm)
